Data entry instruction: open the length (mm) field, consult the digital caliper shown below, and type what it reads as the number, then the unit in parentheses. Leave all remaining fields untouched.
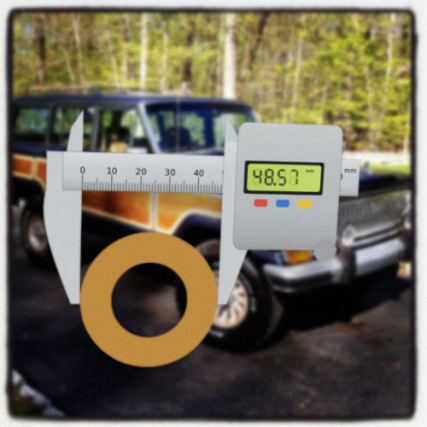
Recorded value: 48.57 (mm)
